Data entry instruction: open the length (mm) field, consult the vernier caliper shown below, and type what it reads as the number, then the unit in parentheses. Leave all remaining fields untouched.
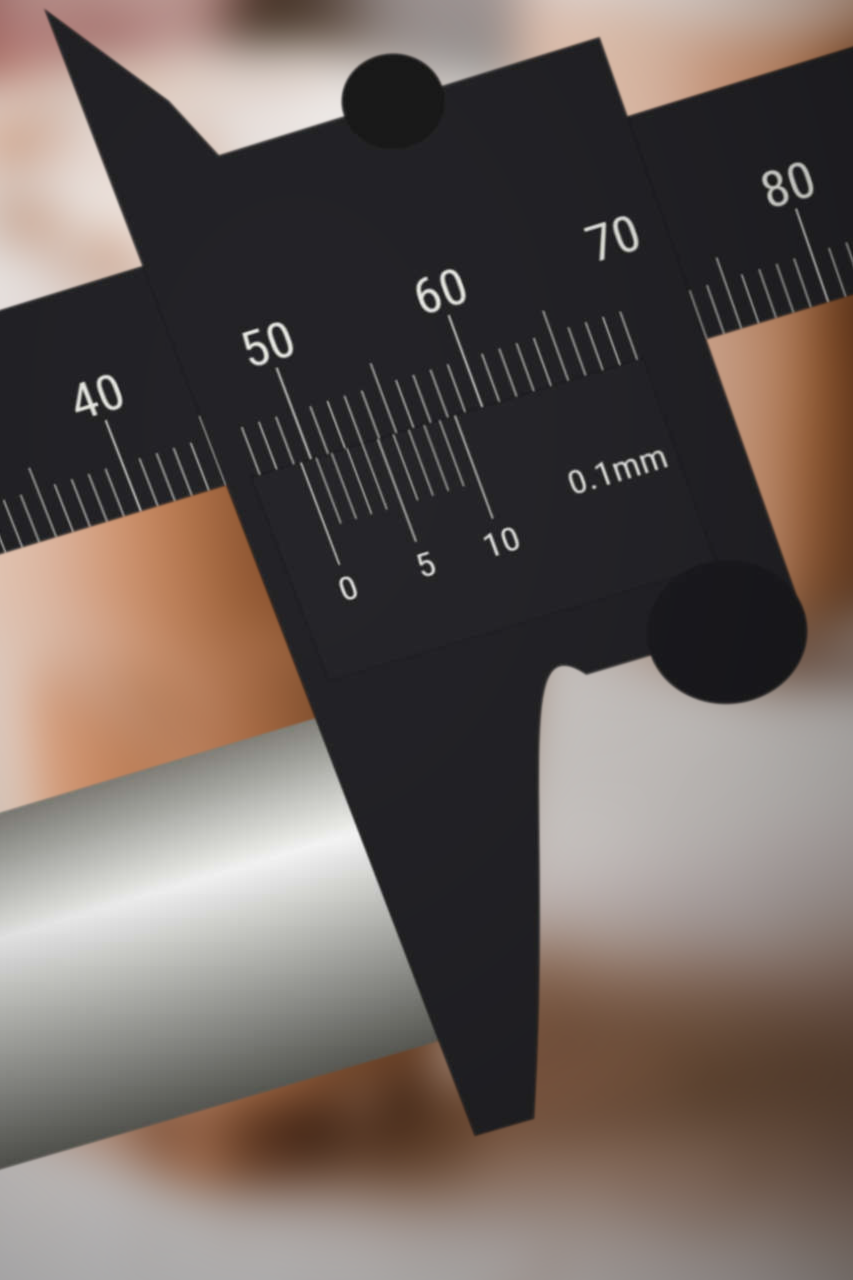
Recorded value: 49.4 (mm)
